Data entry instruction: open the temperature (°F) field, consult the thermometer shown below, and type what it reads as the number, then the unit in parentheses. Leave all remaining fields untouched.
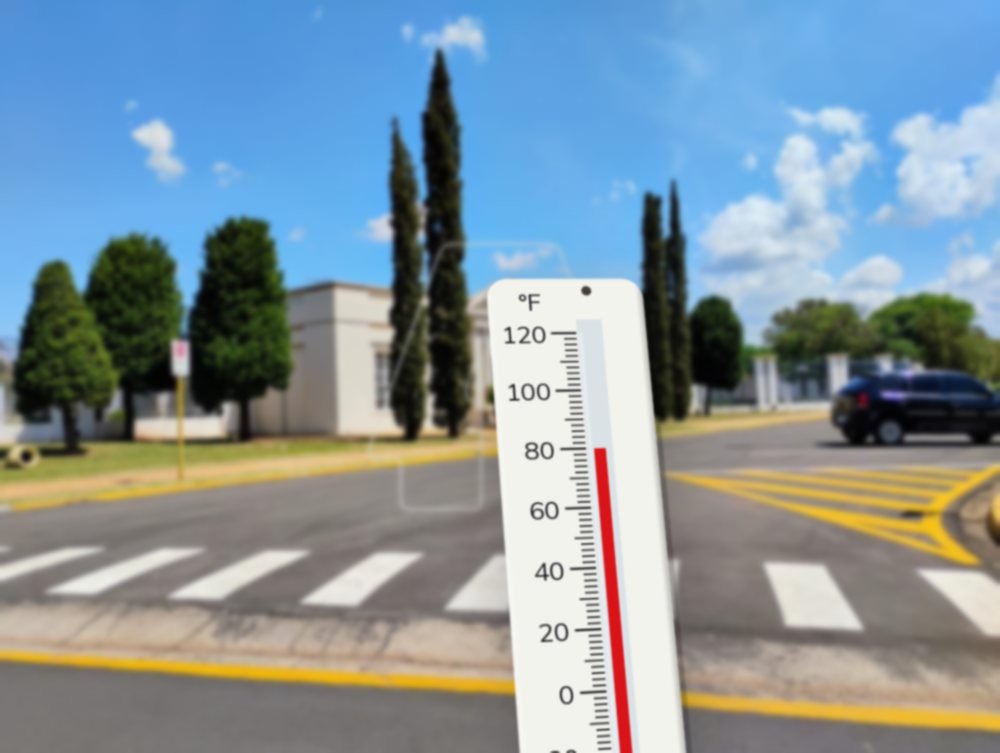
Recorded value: 80 (°F)
